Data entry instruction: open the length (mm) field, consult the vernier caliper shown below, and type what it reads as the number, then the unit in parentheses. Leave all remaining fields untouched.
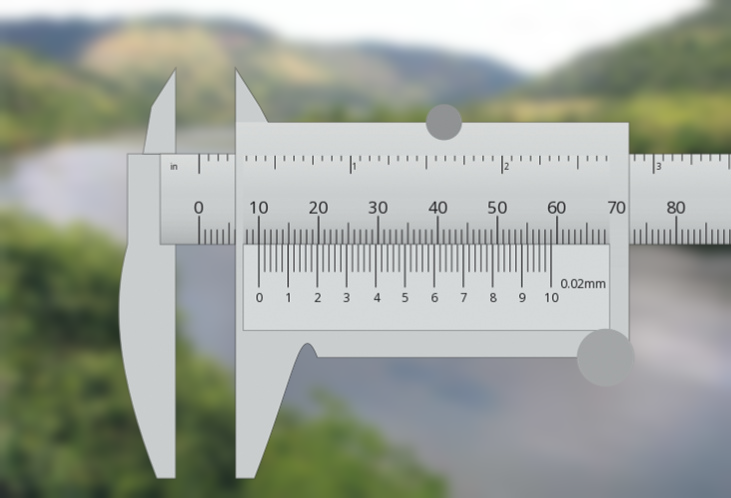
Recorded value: 10.0 (mm)
